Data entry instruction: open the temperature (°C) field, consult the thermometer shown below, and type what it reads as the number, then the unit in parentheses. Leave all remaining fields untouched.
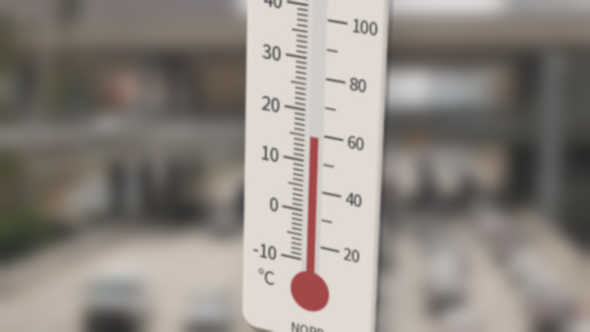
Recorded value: 15 (°C)
